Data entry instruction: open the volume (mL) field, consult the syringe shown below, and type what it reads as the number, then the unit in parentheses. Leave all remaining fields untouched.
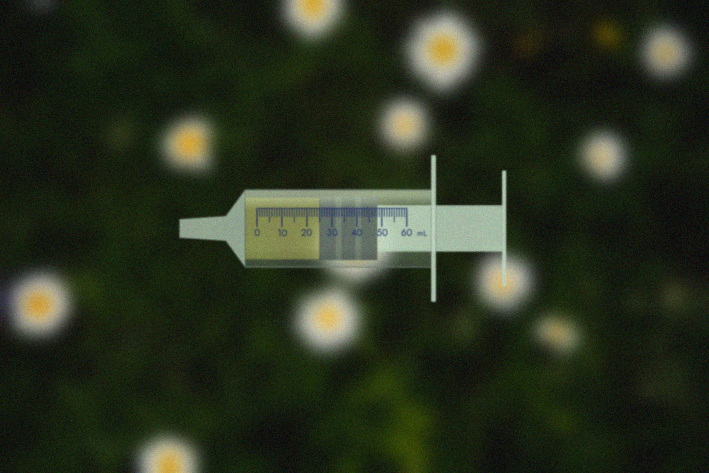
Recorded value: 25 (mL)
